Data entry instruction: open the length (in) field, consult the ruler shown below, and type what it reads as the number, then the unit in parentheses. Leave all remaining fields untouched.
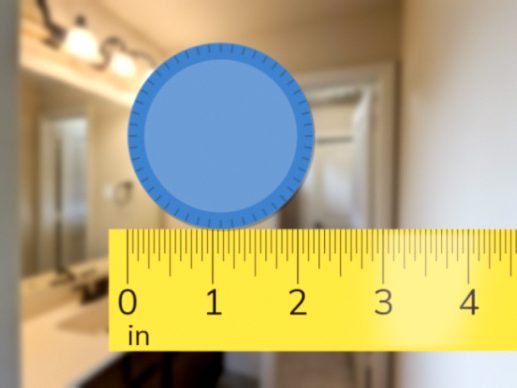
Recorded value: 2.1875 (in)
